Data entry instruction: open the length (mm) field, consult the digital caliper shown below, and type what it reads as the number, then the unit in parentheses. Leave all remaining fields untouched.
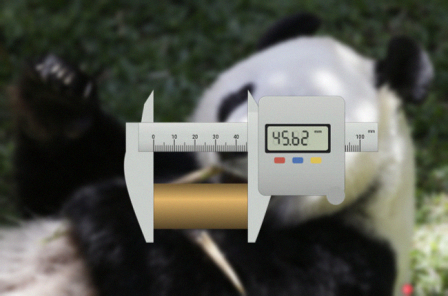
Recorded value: 45.62 (mm)
